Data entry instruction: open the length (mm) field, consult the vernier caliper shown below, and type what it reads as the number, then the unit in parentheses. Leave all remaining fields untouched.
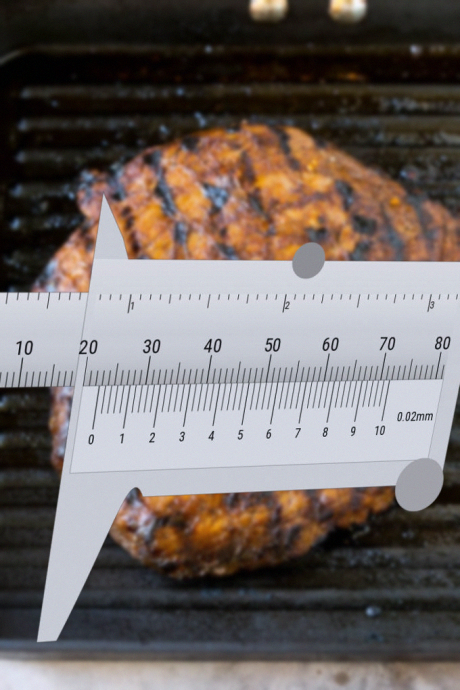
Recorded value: 22.6 (mm)
